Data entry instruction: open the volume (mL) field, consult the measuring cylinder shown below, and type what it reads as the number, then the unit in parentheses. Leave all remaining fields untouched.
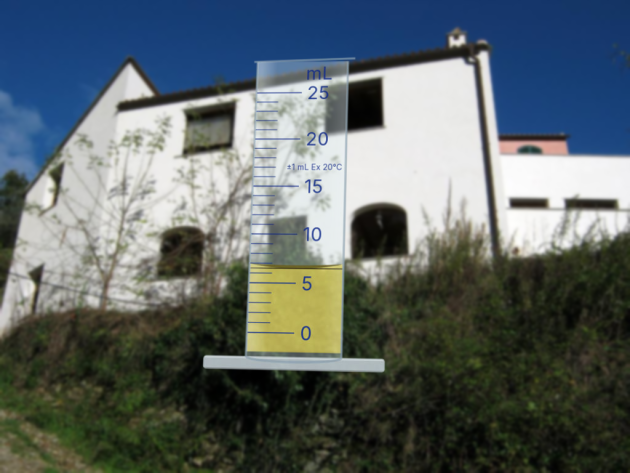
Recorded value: 6.5 (mL)
